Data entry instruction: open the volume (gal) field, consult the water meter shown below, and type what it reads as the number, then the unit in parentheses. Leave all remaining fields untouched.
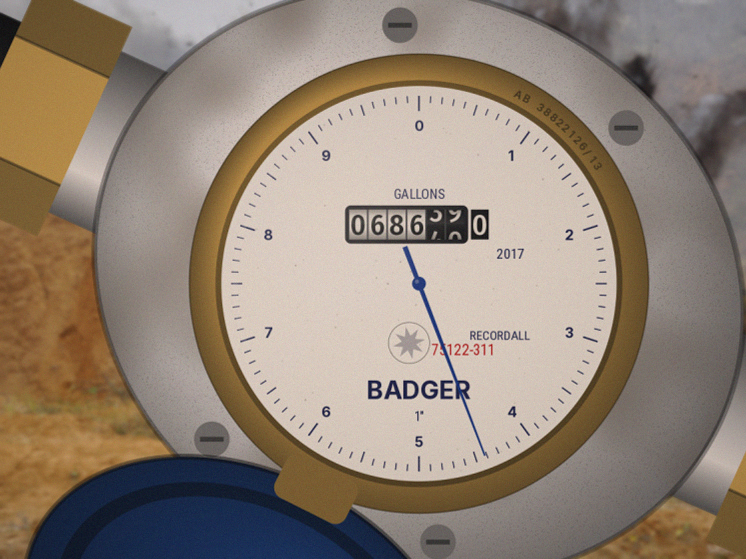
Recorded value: 686394.4 (gal)
